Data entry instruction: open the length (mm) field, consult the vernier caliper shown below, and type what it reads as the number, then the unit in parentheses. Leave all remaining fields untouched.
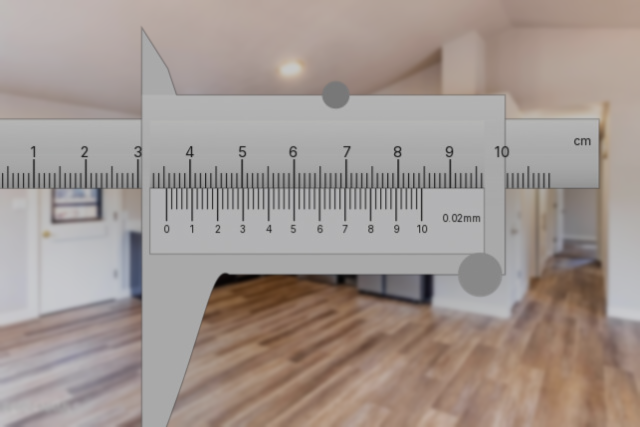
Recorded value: 35.5 (mm)
